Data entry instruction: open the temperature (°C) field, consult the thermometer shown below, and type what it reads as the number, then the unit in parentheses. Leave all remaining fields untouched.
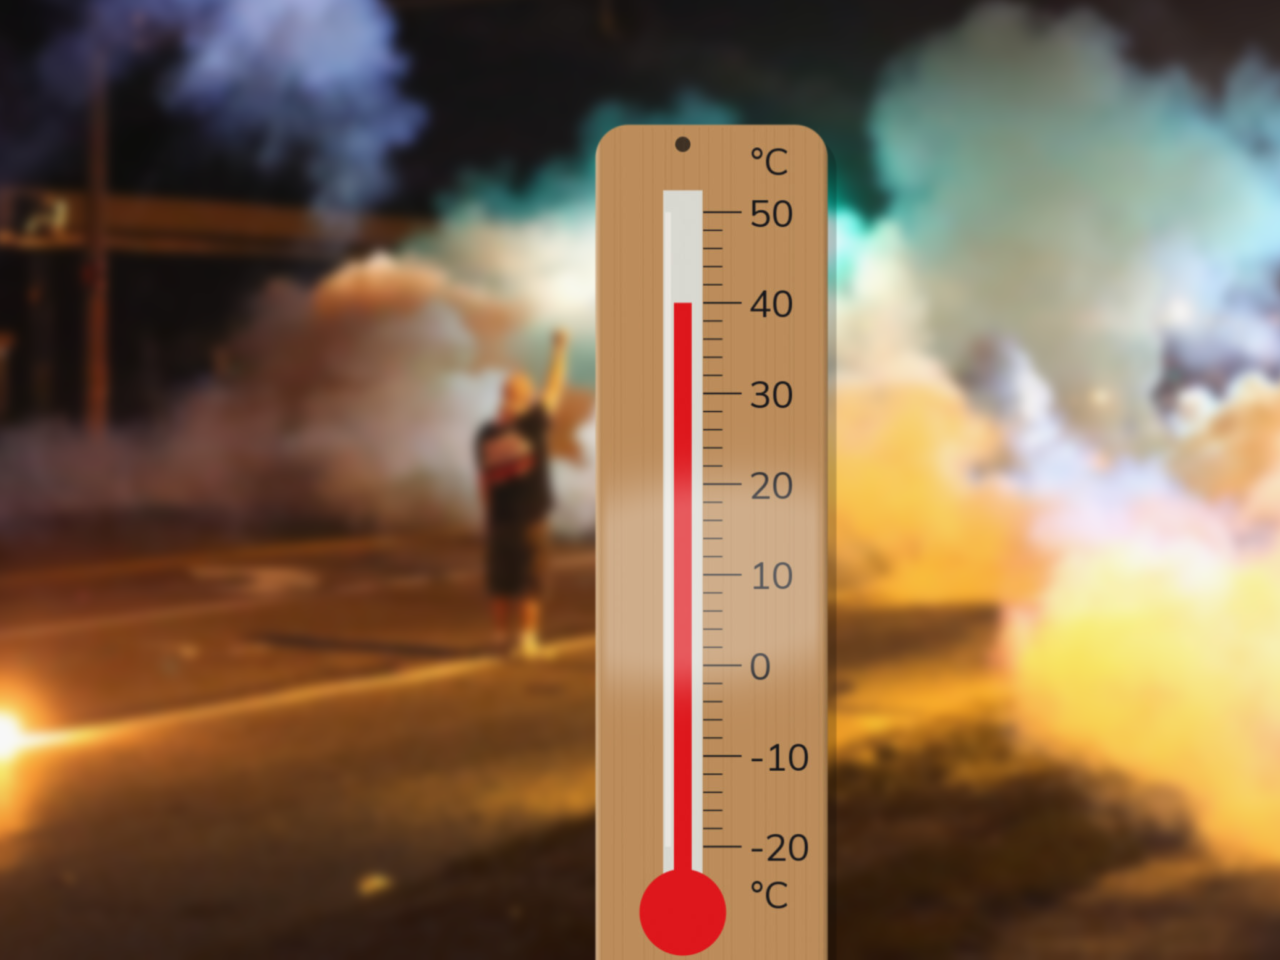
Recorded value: 40 (°C)
